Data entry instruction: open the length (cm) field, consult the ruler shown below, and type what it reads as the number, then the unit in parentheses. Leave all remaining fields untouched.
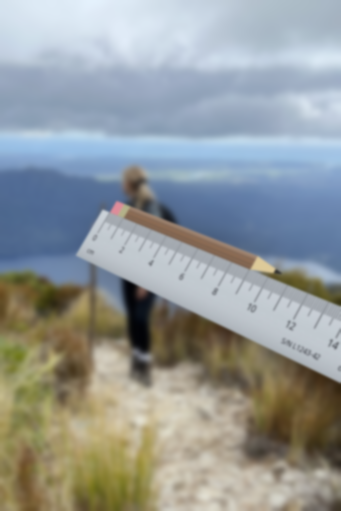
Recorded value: 10.5 (cm)
